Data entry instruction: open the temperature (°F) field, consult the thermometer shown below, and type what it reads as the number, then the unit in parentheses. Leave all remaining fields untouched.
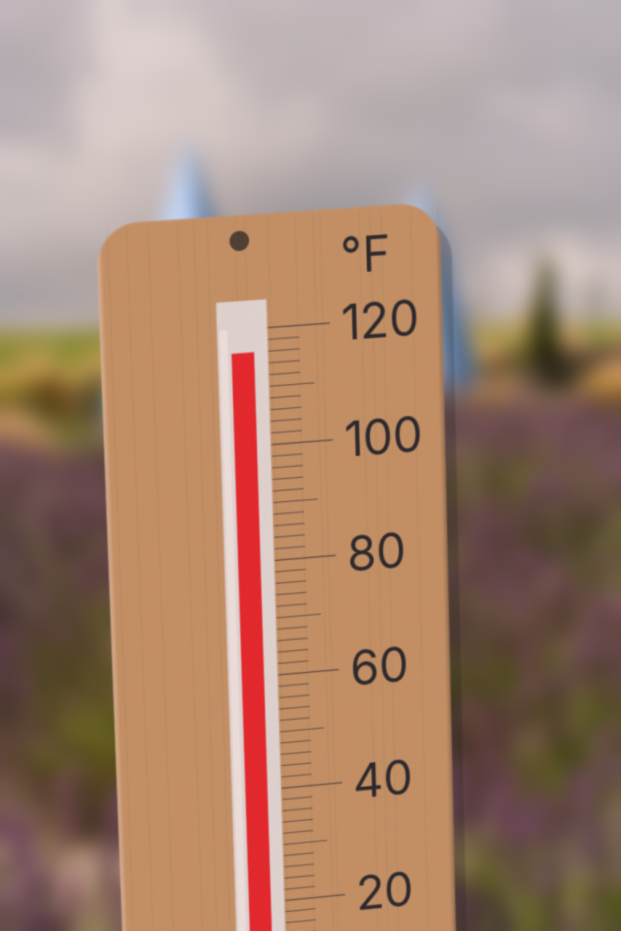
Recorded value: 116 (°F)
